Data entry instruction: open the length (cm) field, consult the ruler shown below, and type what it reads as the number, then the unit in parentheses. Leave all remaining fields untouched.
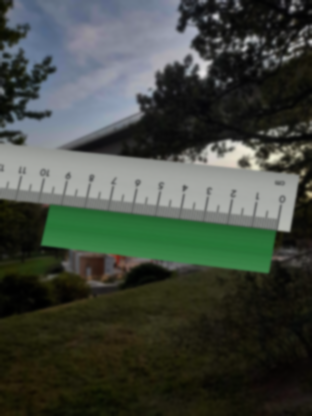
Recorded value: 9.5 (cm)
